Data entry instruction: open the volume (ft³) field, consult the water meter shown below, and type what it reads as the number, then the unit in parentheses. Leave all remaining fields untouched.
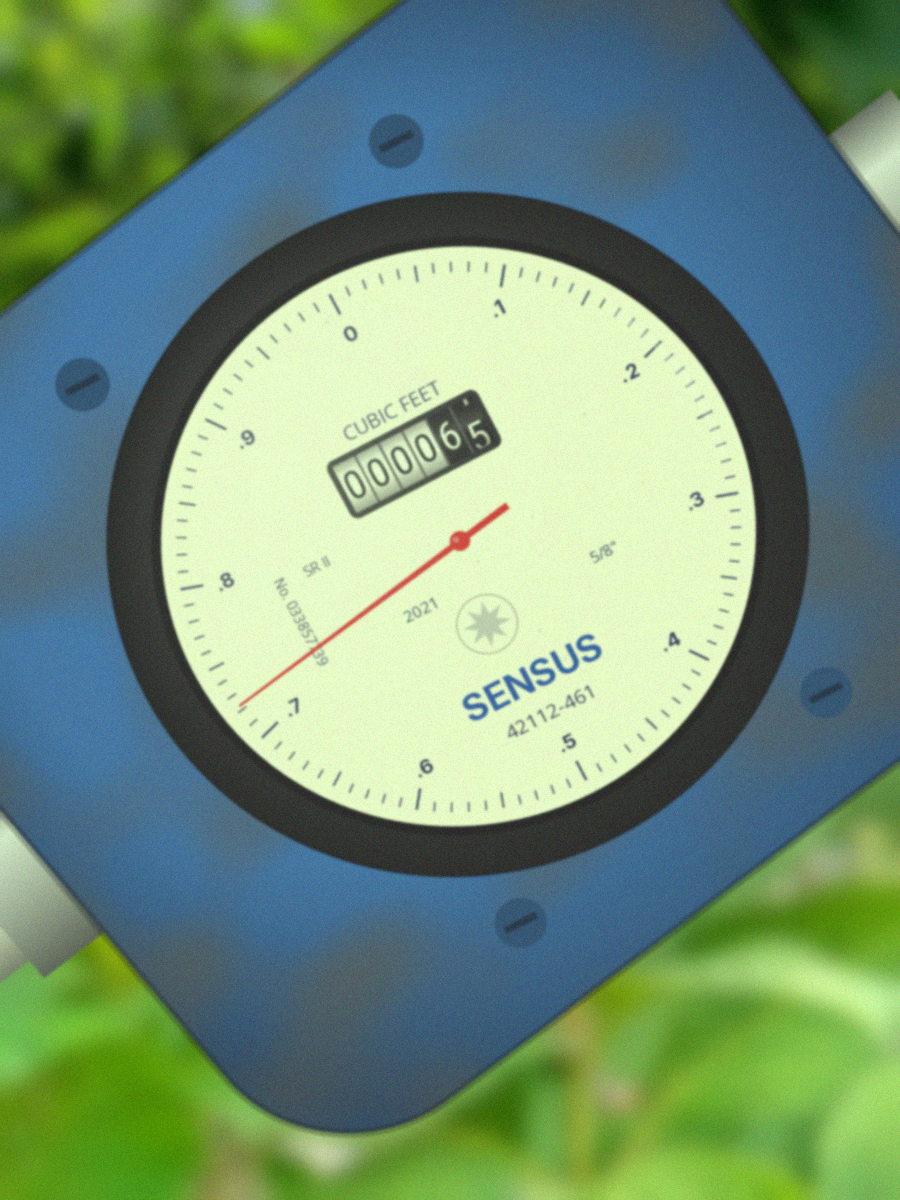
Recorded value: 64.72 (ft³)
